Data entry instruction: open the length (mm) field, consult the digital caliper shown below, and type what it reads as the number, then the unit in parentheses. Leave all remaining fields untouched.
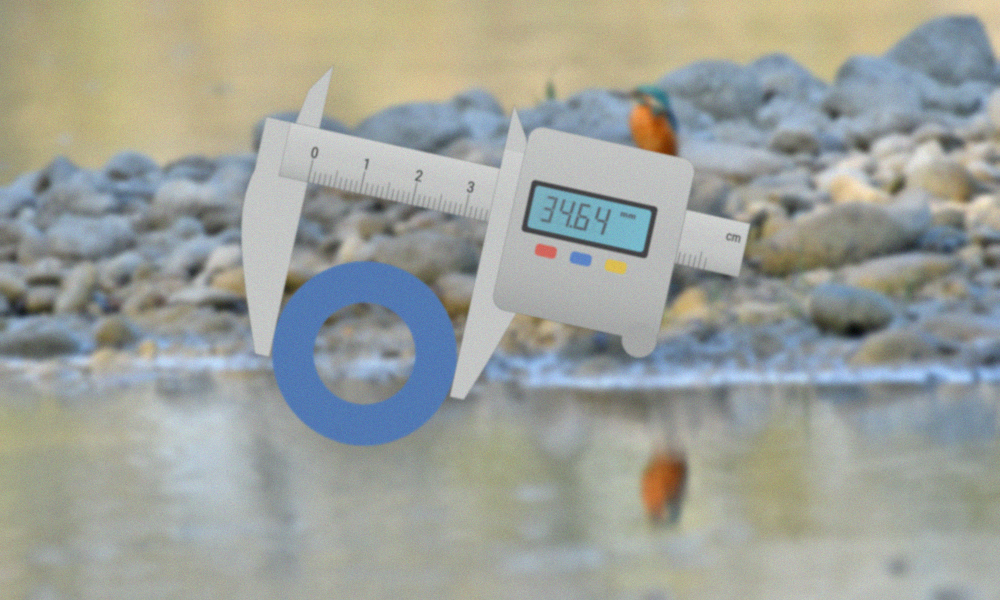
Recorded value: 34.64 (mm)
